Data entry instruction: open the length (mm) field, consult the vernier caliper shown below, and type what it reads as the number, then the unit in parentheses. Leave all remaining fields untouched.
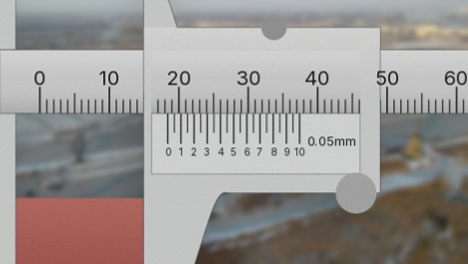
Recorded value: 18.4 (mm)
